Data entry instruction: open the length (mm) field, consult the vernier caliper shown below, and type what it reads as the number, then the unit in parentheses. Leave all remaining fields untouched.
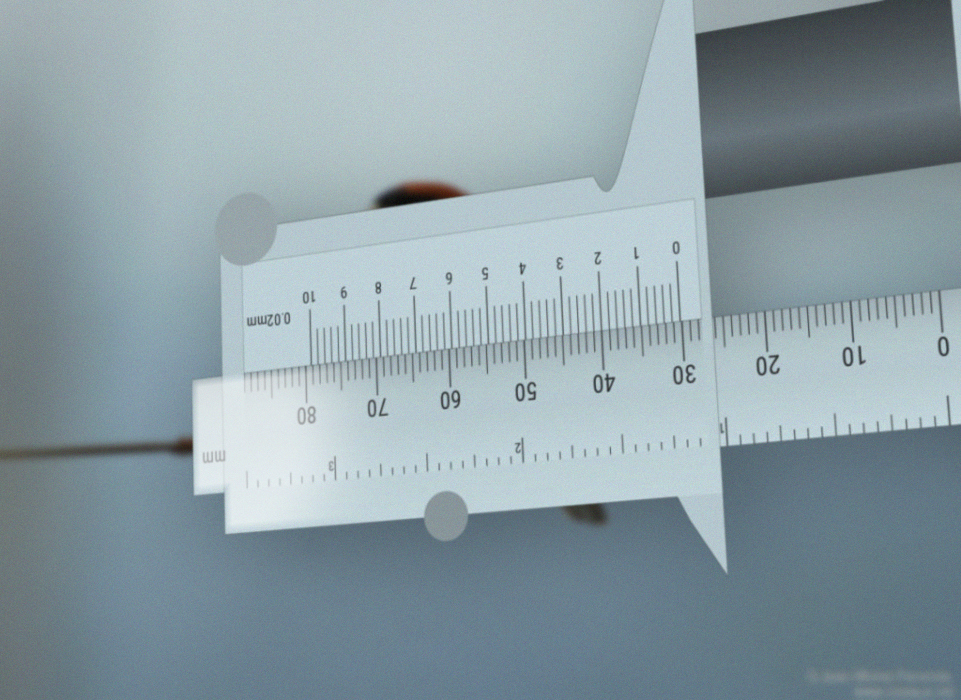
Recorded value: 30.2 (mm)
